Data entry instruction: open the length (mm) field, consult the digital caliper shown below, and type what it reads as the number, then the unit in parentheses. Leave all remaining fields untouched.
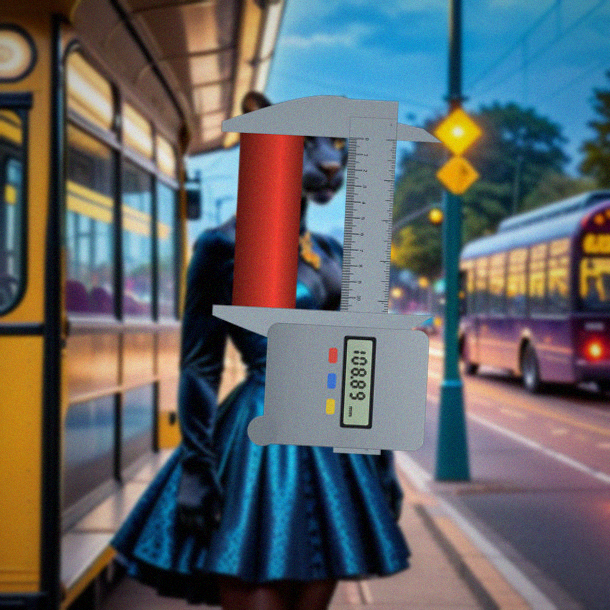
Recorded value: 108.89 (mm)
